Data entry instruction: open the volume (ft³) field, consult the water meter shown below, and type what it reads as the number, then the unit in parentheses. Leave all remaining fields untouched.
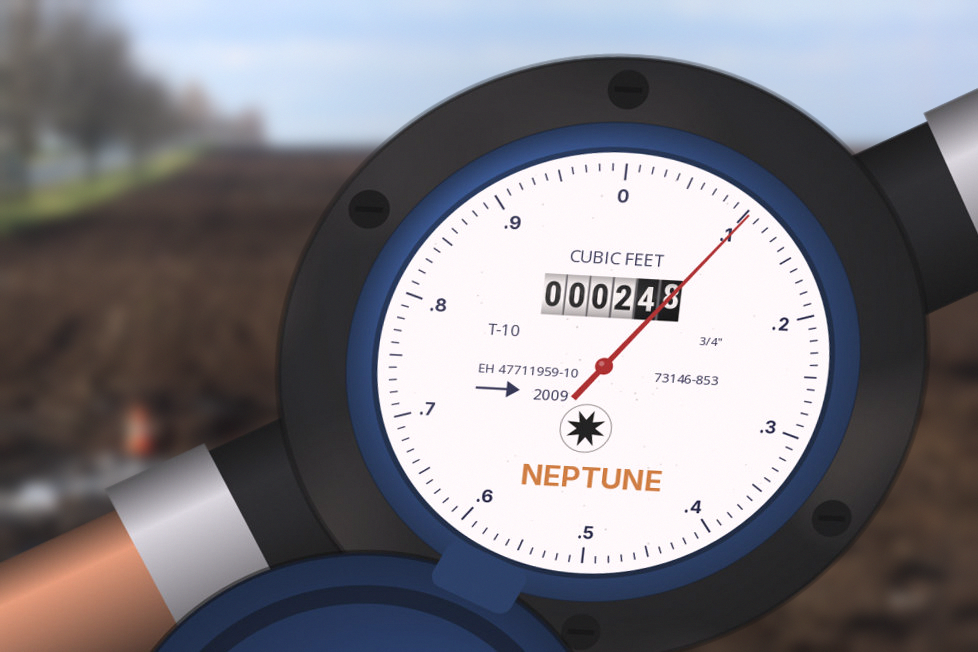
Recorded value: 248.10 (ft³)
